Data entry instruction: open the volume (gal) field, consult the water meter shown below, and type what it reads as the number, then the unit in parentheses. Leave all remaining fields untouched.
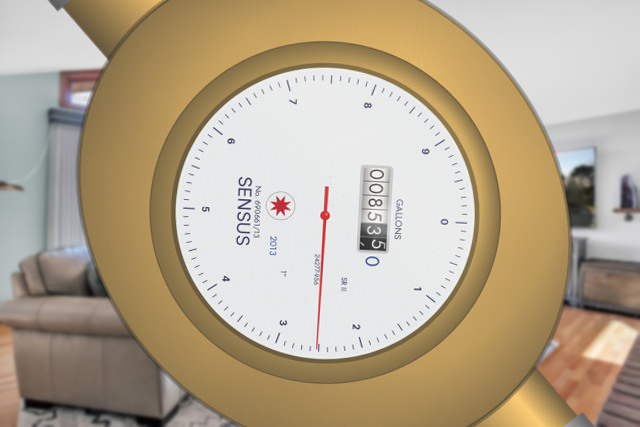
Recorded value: 85352.5 (gal)
